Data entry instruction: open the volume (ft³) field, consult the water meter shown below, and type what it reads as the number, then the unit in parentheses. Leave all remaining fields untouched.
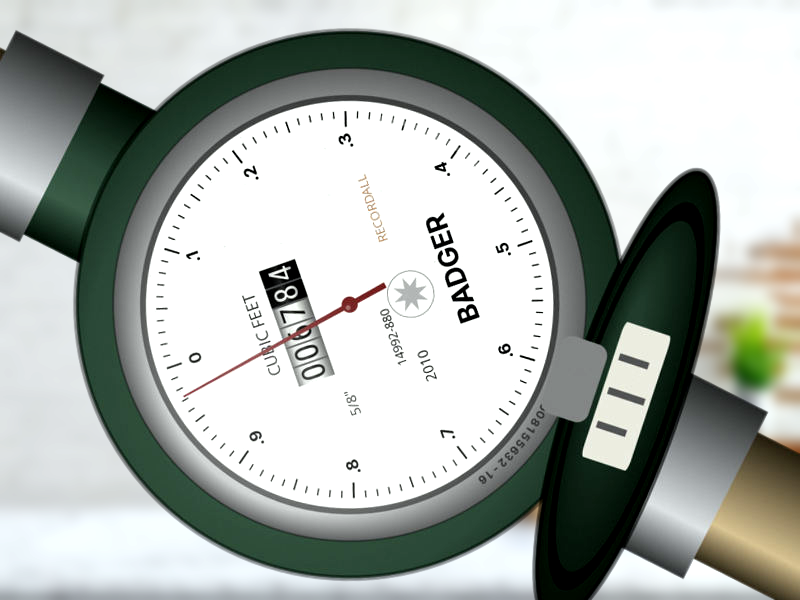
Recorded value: 6783.97 (ft³)
